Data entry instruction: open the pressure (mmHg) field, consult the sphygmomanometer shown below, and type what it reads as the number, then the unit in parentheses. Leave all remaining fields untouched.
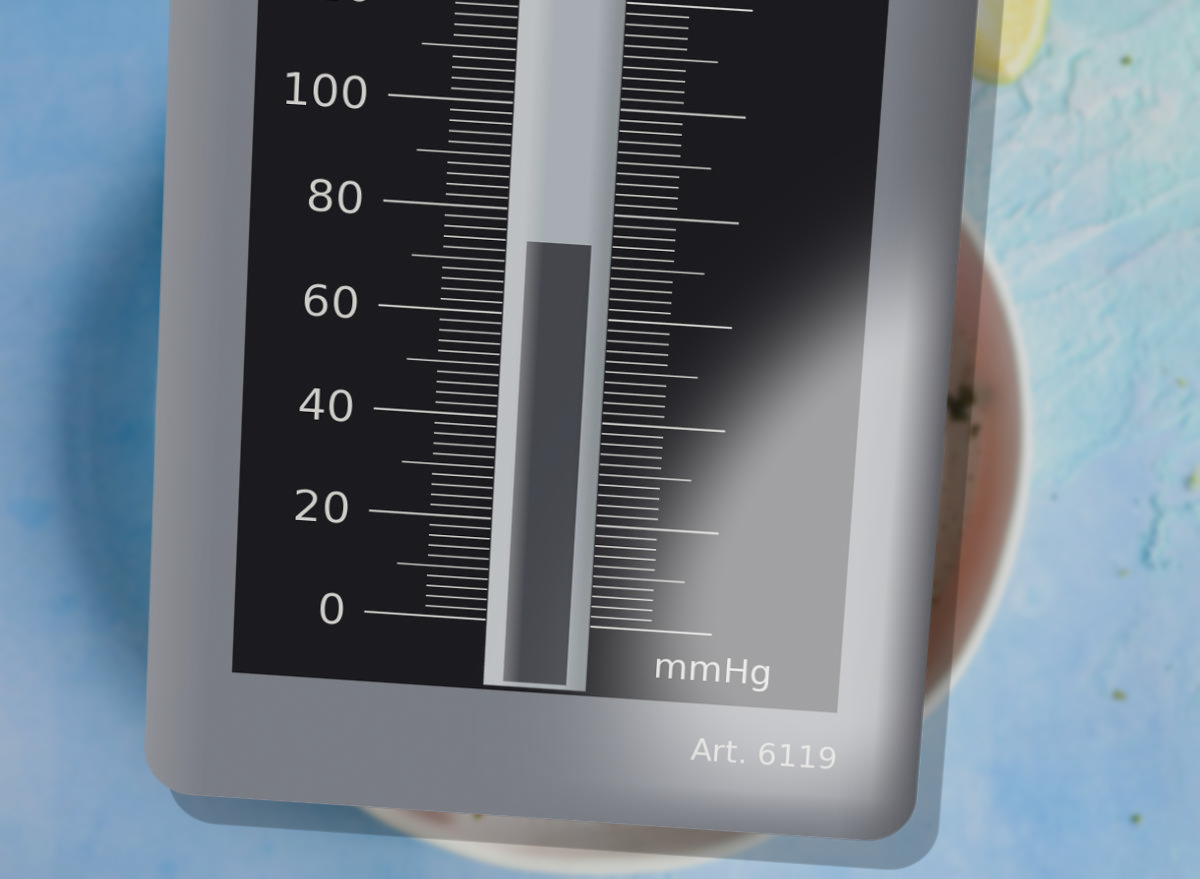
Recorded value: 74 (mmHg)
